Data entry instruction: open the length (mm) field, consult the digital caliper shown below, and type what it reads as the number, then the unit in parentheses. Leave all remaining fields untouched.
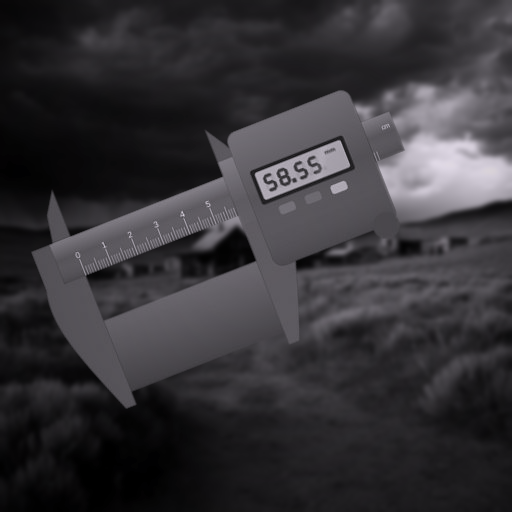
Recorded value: 58.55 (mm)
